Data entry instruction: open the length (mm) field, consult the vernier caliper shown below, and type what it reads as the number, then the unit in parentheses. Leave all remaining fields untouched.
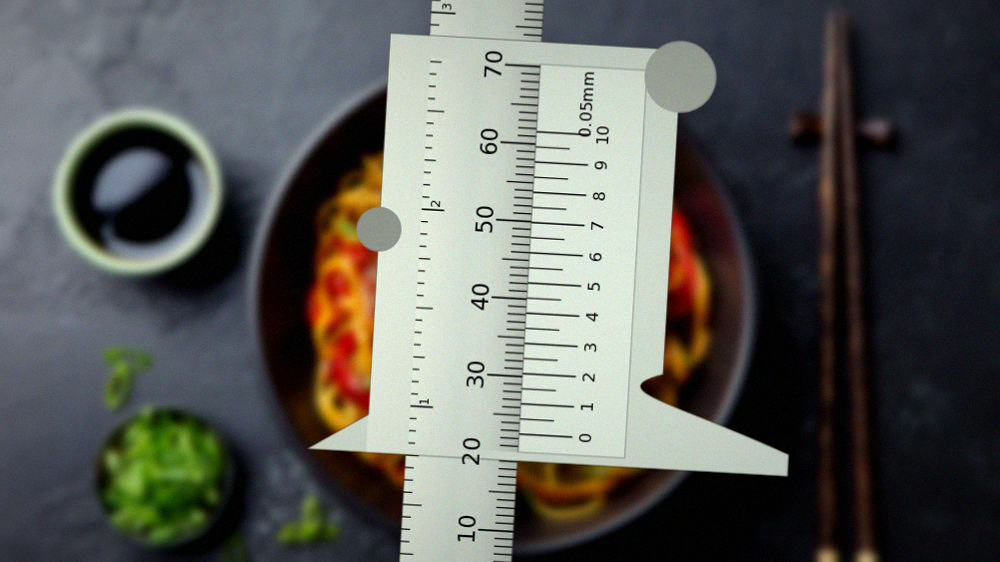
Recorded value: 22.6 (mm)
